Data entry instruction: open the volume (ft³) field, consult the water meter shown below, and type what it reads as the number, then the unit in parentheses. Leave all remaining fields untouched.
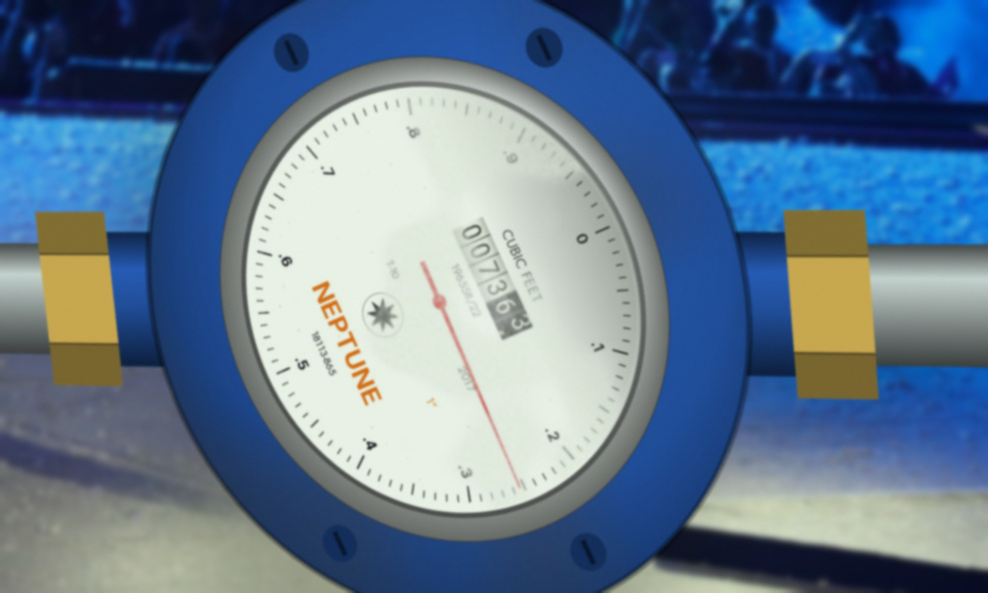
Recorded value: 7363.25 (ft³)
